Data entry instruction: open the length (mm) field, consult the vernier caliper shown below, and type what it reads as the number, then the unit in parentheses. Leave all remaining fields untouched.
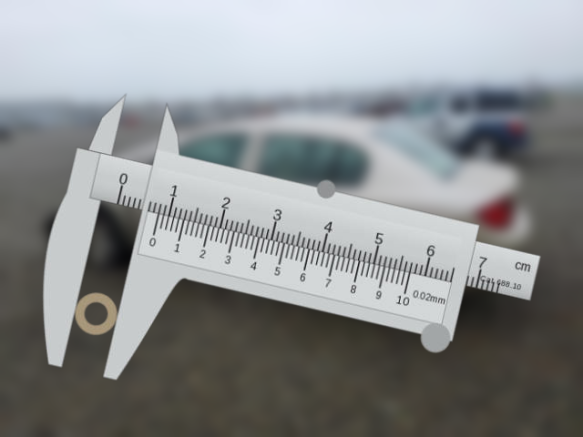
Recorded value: 8.0 (mm)
